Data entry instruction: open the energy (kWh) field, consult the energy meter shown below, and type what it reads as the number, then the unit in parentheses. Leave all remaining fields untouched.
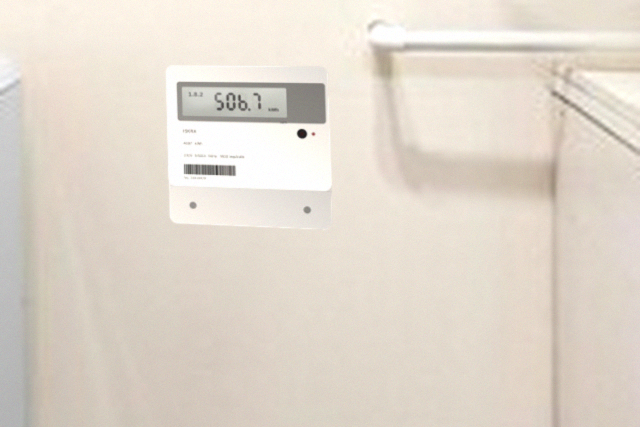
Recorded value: 506.7 (kWh)
